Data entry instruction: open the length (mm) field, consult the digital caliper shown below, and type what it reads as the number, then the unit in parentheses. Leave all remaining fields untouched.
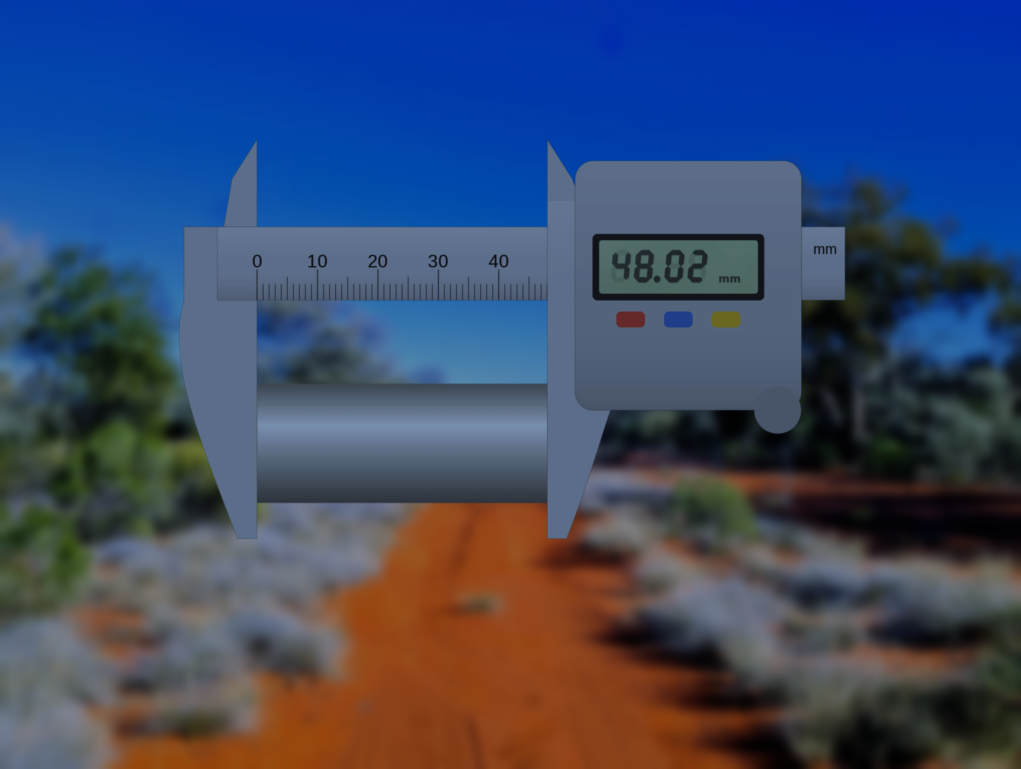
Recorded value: 48.02 (mm)
